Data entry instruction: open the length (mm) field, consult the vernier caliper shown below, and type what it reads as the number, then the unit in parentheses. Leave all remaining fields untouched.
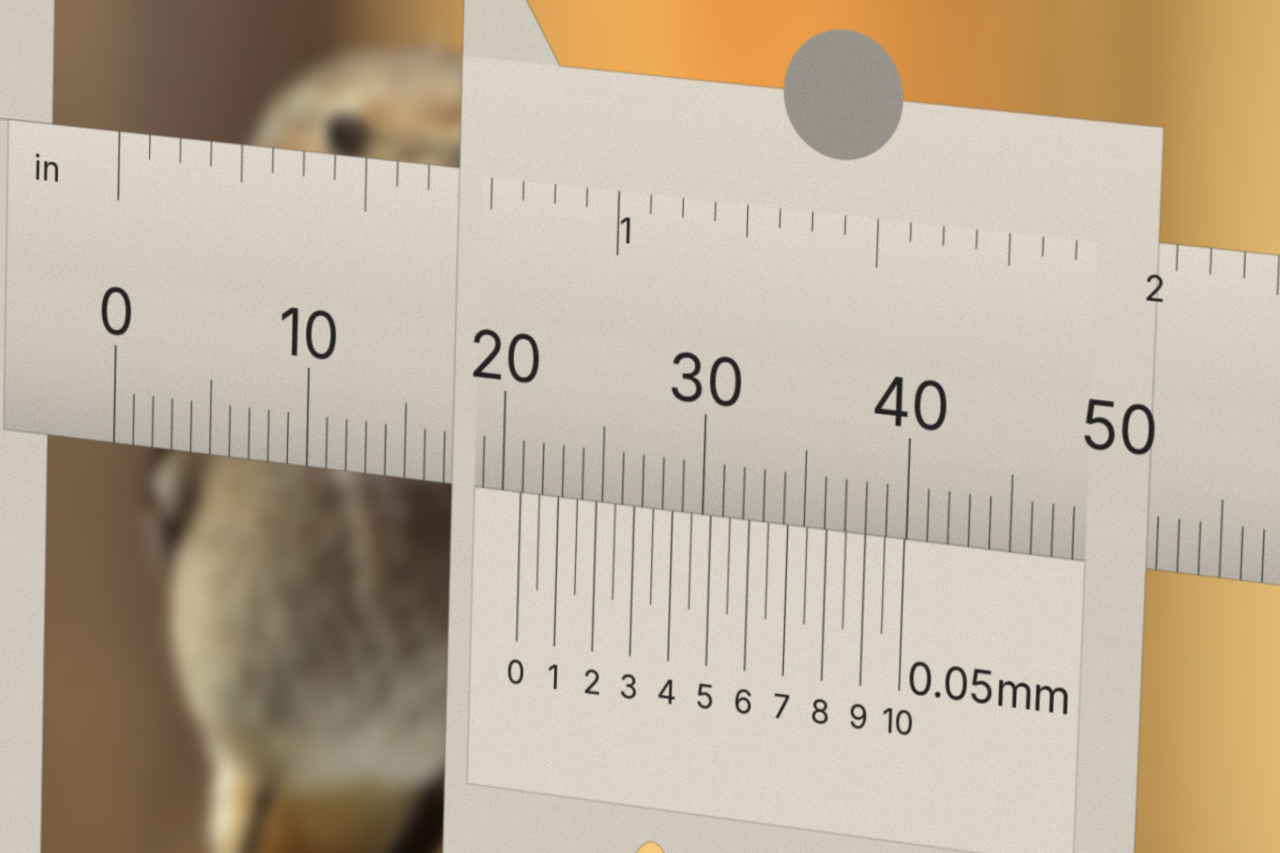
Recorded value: 20.9 (mm)
